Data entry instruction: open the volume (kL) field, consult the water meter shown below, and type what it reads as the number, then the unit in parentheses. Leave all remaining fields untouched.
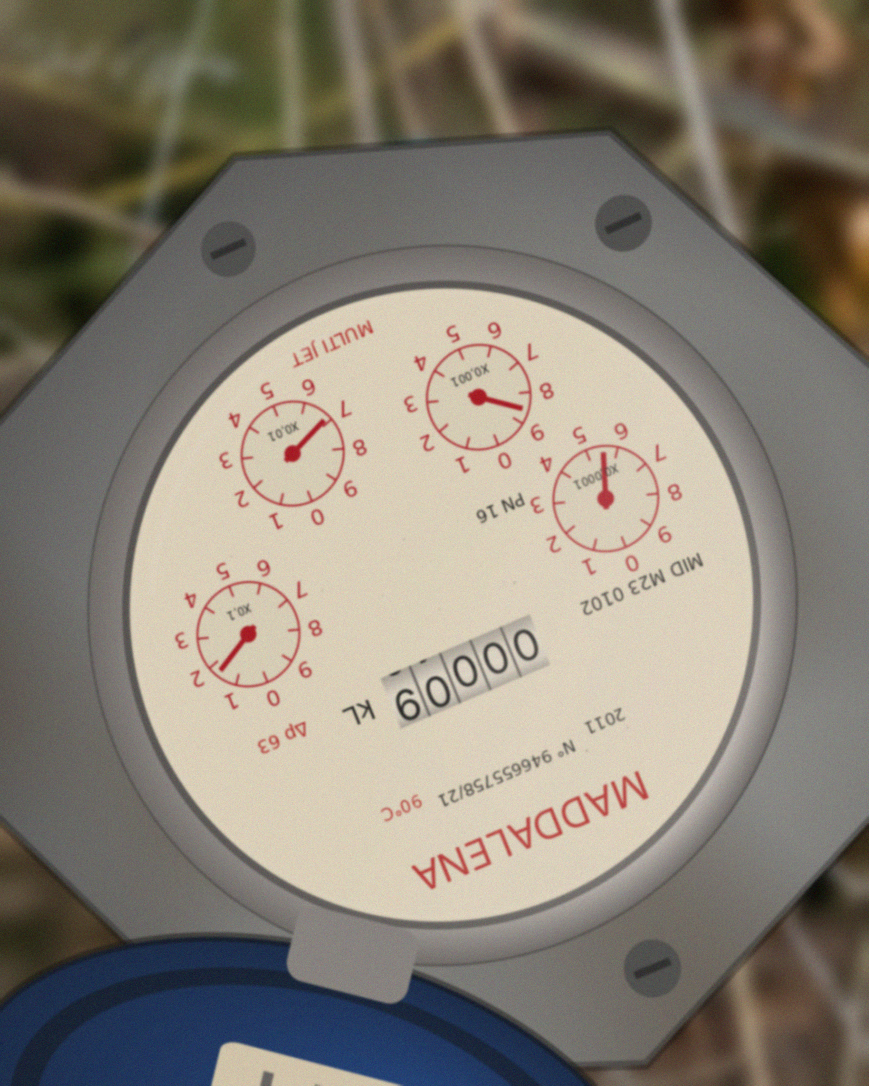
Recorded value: 9.1685 (kL)
